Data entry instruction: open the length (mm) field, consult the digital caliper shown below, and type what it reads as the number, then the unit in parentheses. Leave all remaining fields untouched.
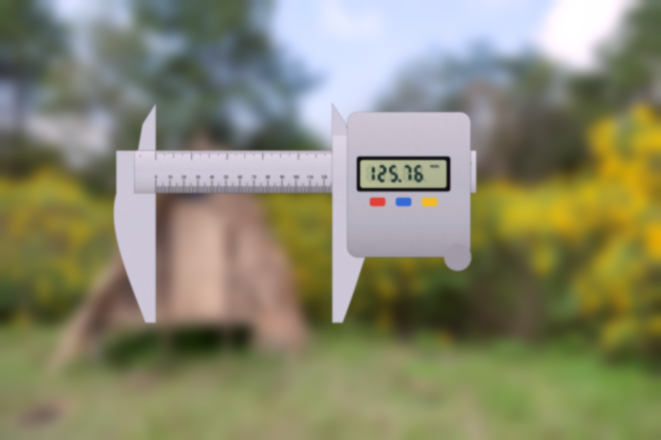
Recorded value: 125.76 (mm)
